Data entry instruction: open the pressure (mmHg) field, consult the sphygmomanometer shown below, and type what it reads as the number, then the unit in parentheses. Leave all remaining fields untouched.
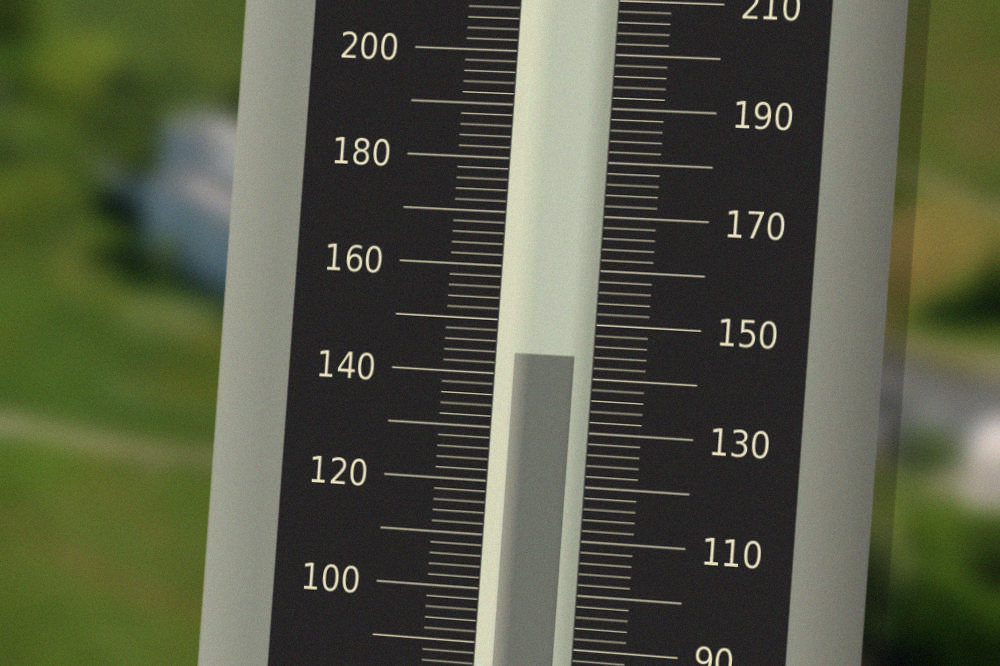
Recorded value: 144 (mmHg)
